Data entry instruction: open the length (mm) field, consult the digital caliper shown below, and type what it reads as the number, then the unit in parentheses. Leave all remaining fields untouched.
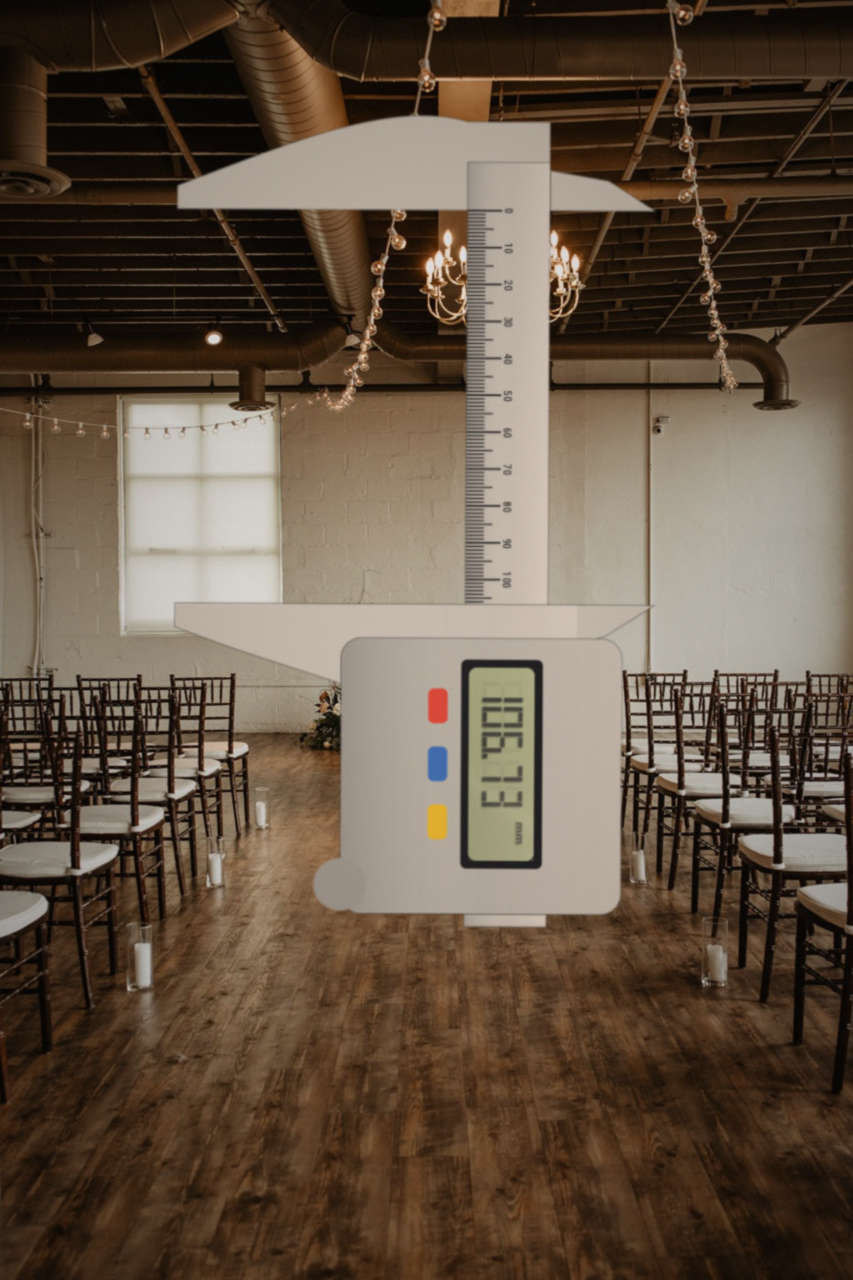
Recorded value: 106.73 (mm)
